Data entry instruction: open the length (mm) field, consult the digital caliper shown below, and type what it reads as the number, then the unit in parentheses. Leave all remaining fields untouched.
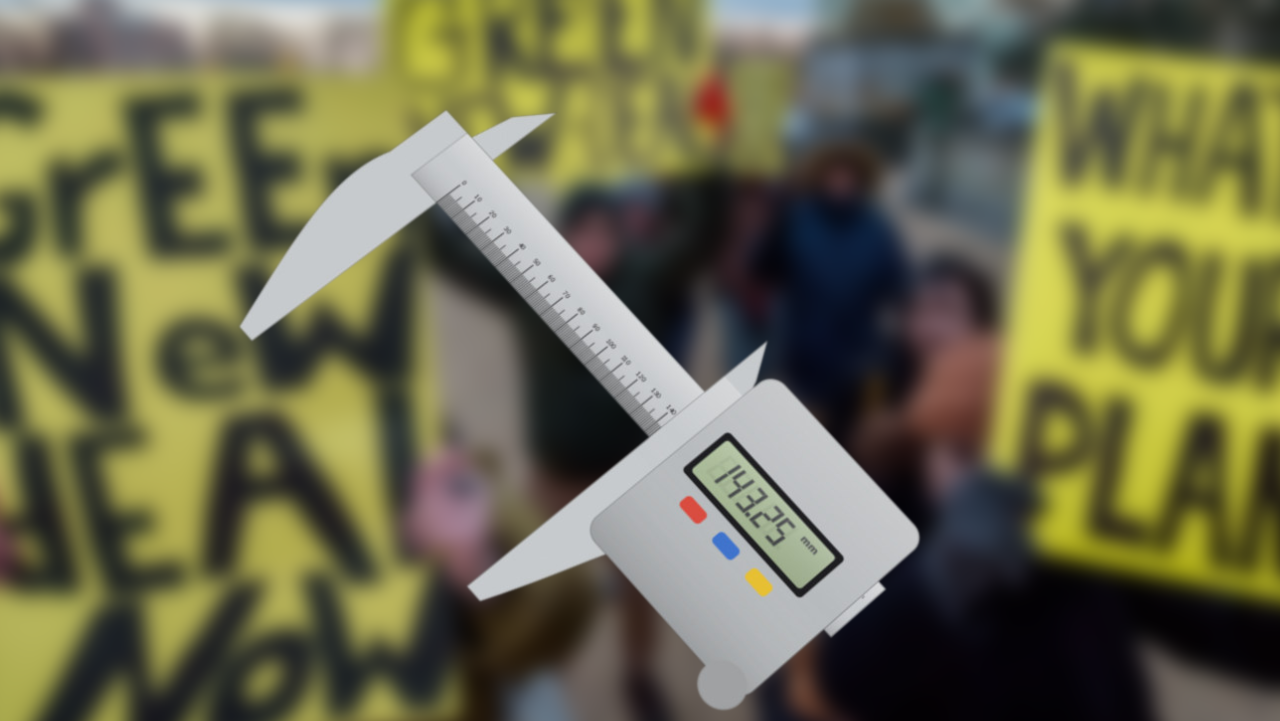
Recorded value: 143.25 (mm)
